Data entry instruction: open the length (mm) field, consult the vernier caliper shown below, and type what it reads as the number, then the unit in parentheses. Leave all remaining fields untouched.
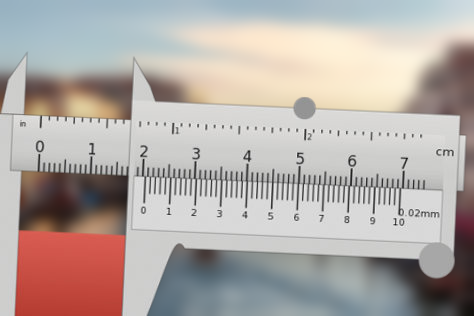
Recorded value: 20.5 (mm)
